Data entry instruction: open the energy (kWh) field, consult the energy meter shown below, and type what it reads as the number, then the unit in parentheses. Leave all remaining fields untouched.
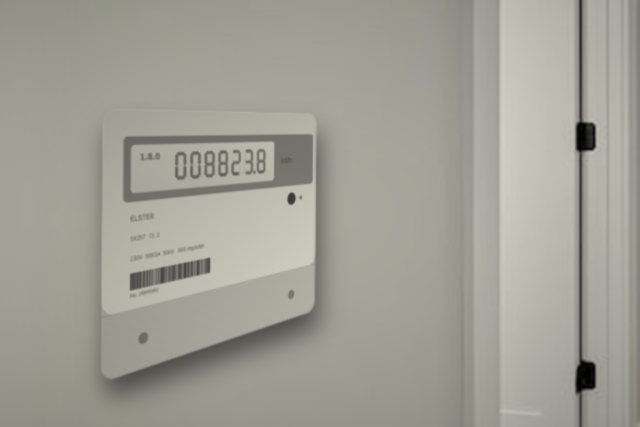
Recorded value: 8823.8 (kWh)
